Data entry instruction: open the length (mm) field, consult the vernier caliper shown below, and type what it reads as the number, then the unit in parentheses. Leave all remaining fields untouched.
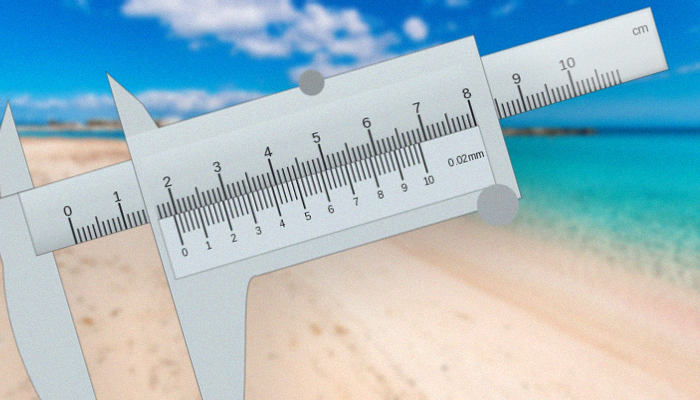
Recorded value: 19.5 (mm)
